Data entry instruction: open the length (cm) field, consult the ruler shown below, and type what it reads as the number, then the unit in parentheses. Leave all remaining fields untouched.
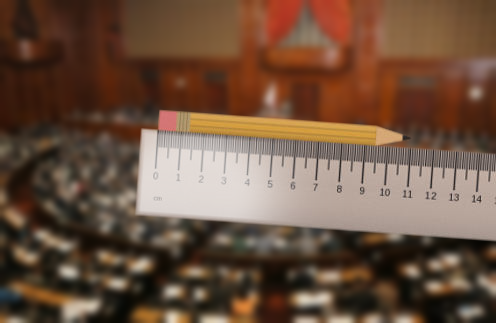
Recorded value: 11 (cm)
